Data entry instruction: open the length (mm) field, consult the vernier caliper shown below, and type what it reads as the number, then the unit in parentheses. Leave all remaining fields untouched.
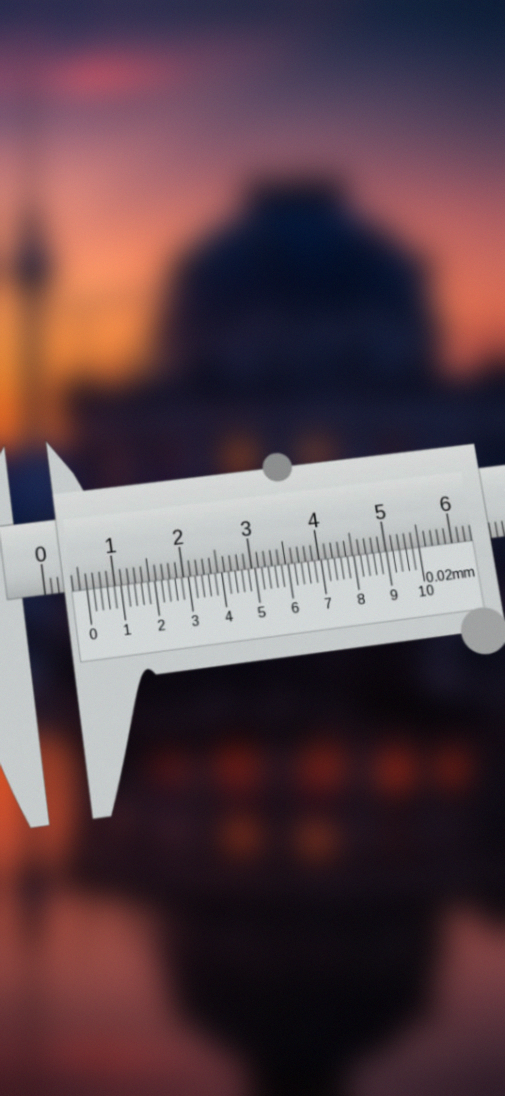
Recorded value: 6.0 (mm)
